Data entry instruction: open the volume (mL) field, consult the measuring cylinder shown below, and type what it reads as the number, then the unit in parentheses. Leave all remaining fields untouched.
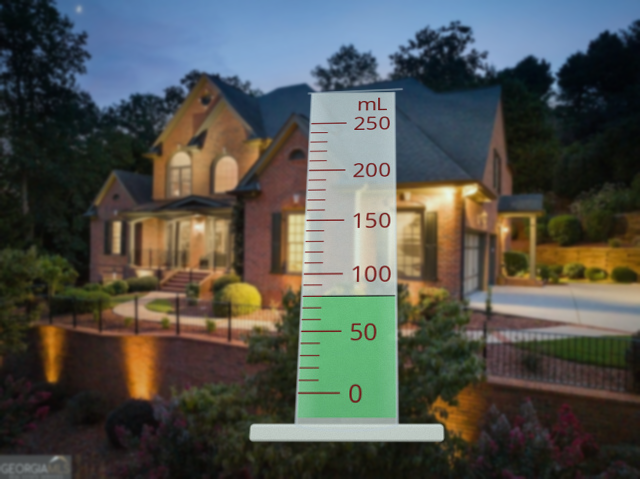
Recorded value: 80 (mL)
